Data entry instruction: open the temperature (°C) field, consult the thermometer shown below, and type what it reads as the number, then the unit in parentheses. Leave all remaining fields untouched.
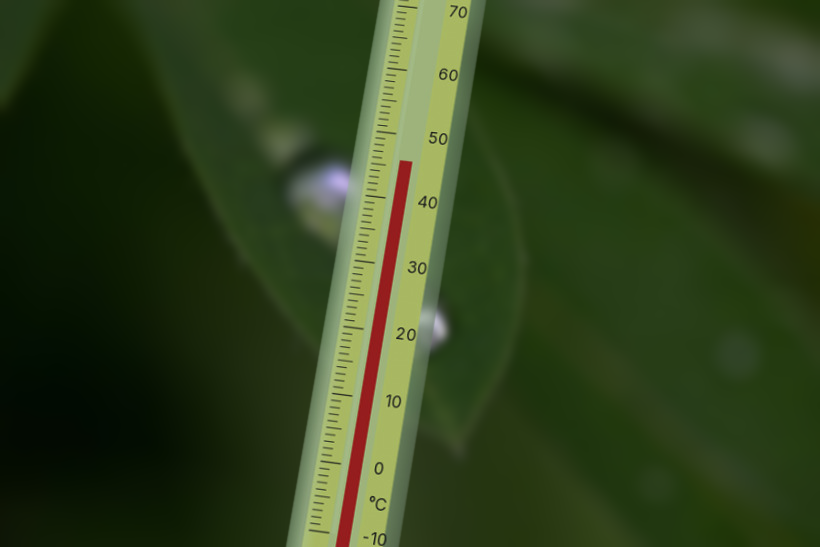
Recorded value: 46 (°C)
